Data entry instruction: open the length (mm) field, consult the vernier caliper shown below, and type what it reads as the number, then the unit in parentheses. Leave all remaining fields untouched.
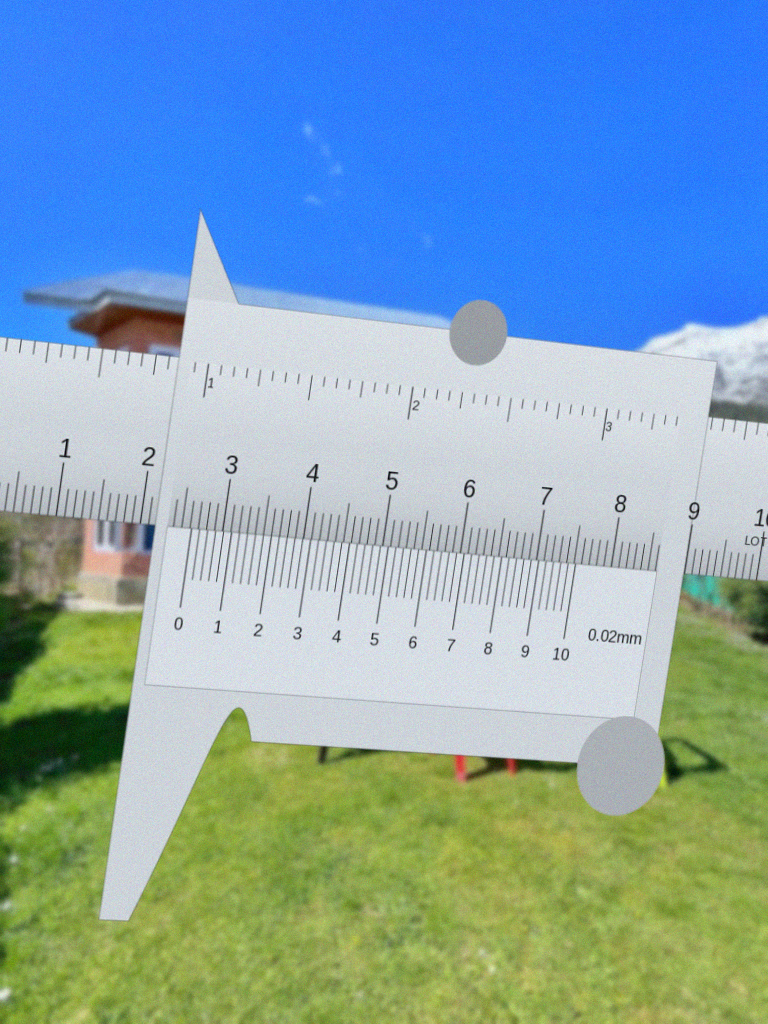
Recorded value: 26.2 (mm)
